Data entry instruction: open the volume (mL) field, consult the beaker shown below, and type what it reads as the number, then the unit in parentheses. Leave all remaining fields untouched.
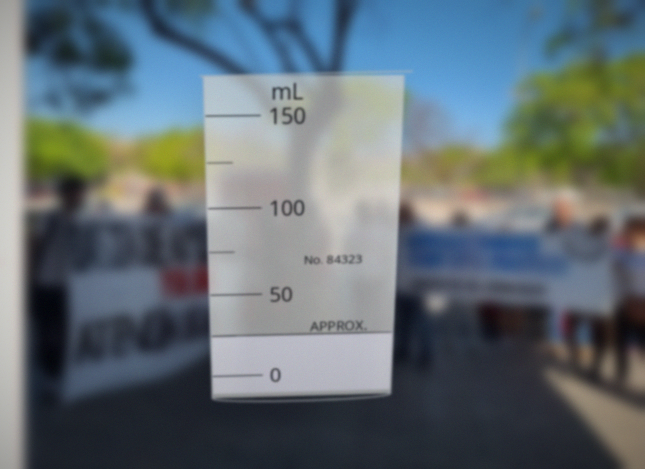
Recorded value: 25 (mL)
